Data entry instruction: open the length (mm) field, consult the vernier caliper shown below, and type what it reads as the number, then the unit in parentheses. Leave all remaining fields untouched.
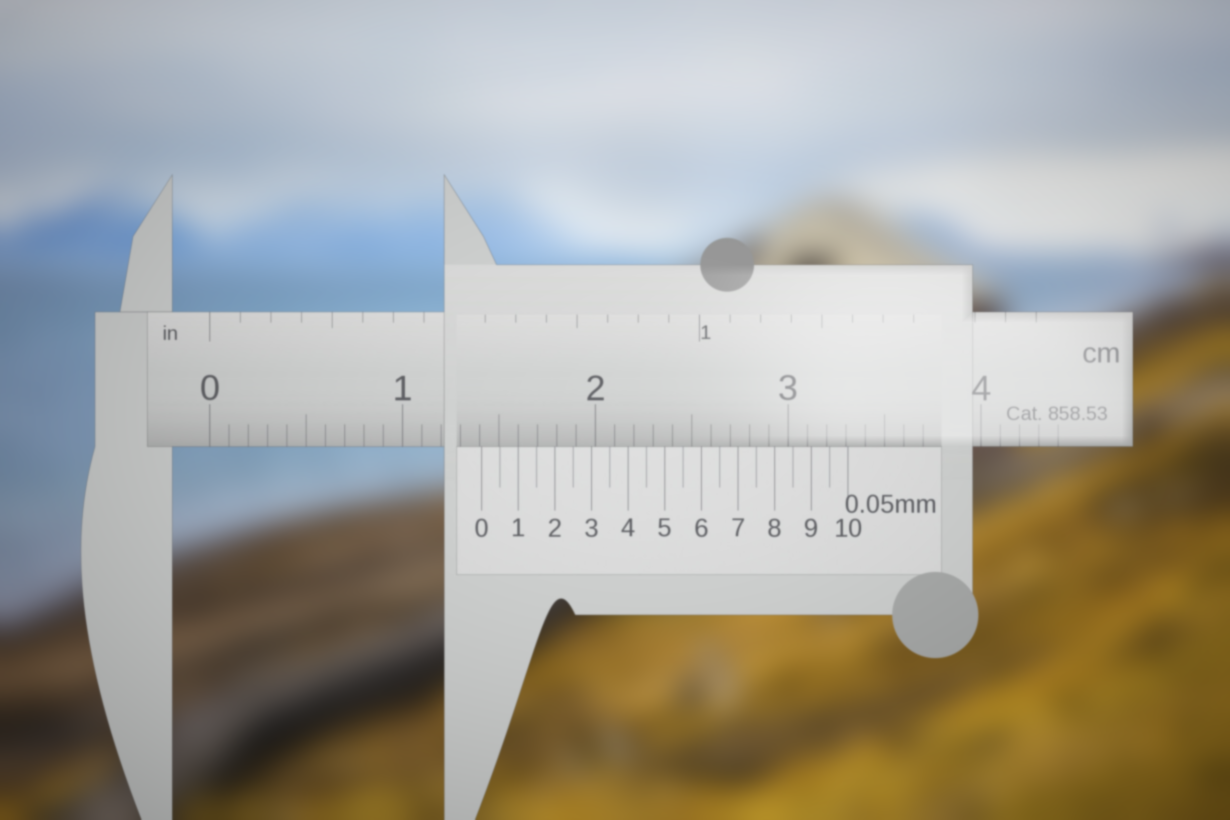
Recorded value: 14.1 (mm)
